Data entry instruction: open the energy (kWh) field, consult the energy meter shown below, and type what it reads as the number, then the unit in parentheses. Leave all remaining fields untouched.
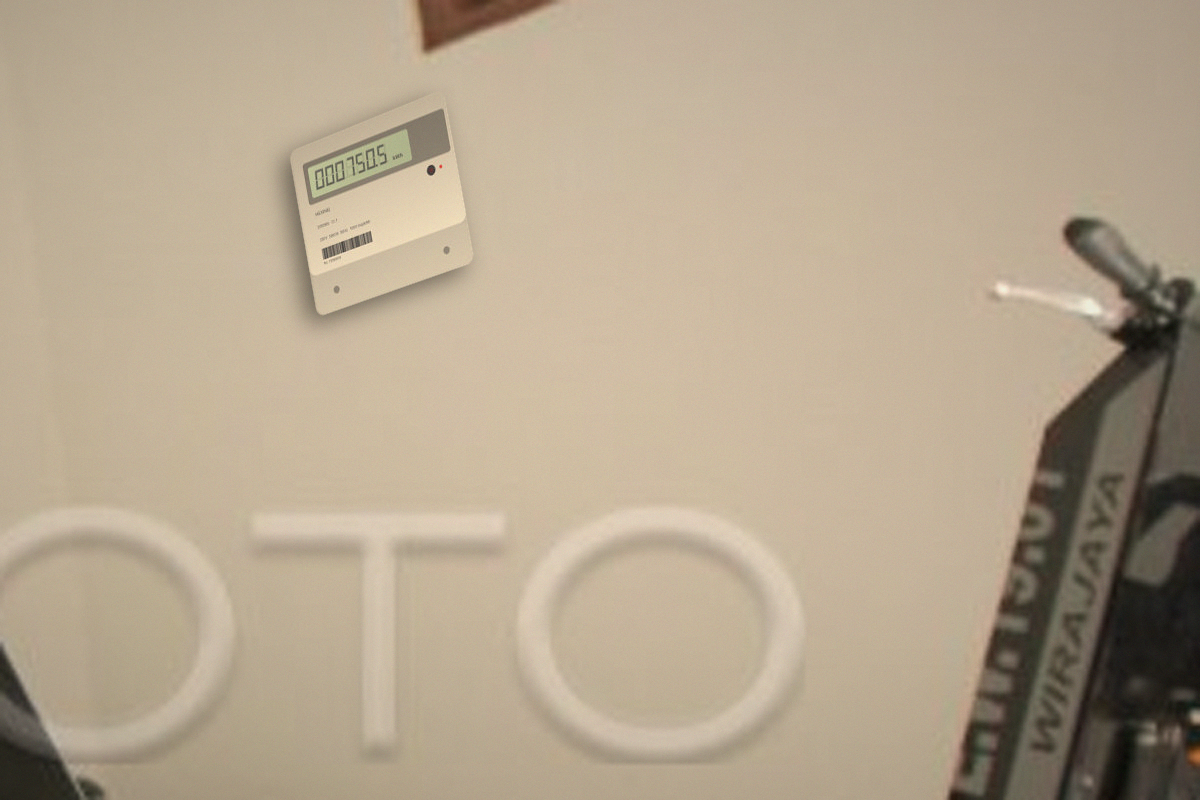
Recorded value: 750.5 (kWh)
